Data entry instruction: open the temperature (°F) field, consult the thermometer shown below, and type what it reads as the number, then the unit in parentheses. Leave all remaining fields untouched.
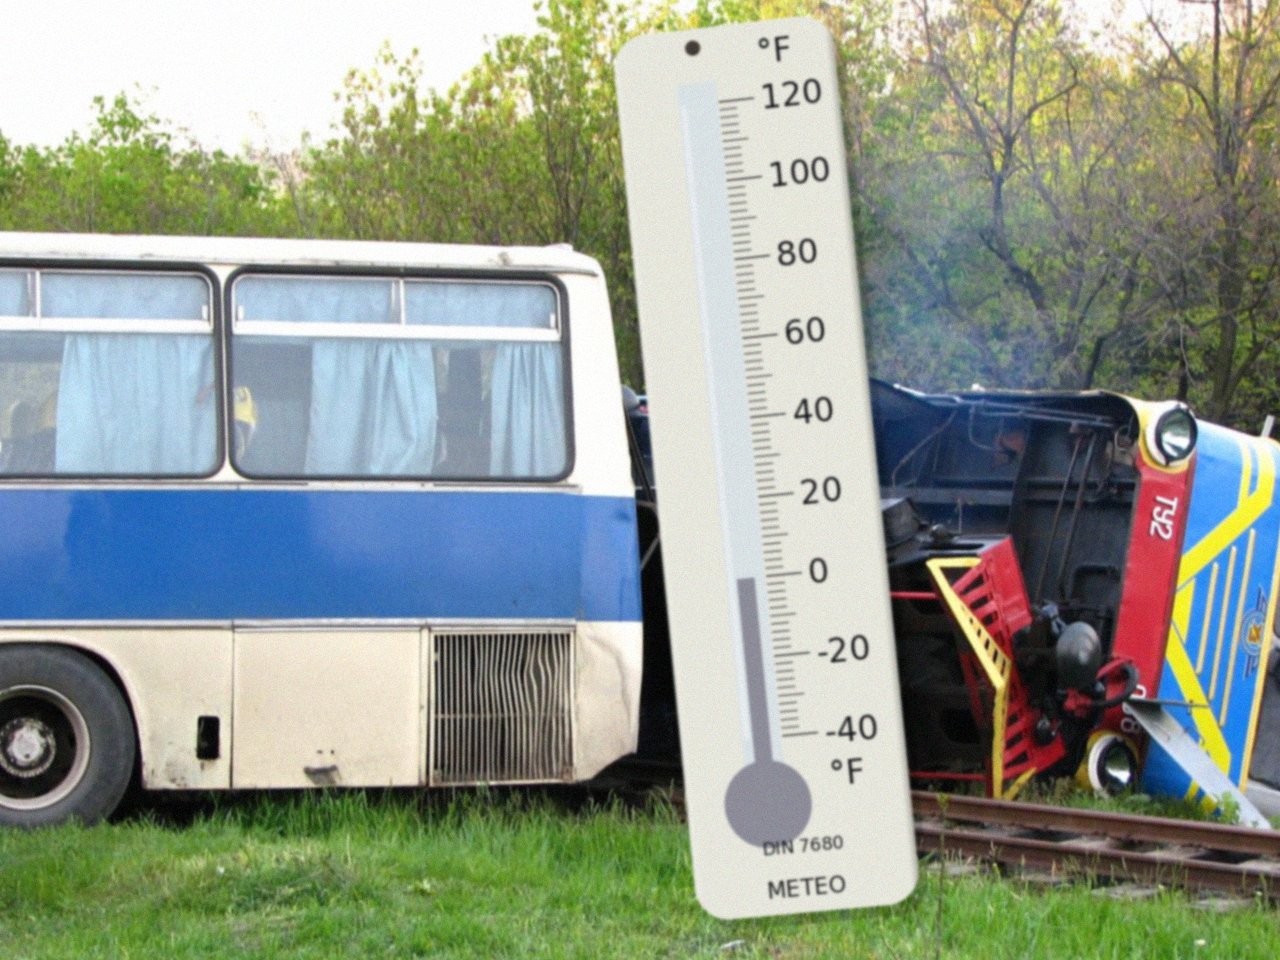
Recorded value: 0 (°F)
